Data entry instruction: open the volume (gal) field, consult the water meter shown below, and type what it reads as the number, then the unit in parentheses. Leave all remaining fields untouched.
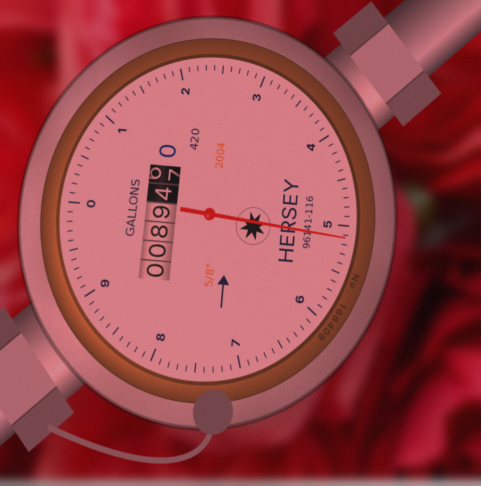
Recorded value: 89465.1 (gal)
